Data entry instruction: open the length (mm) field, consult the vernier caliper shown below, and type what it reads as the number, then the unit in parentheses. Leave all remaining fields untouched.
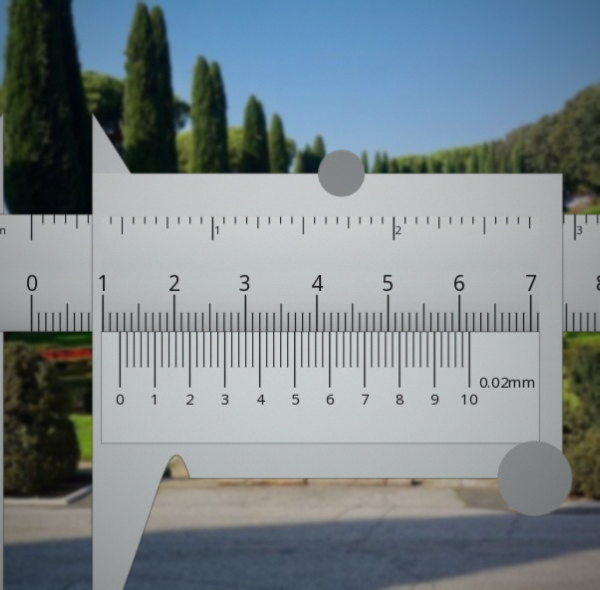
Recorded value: 12.4 (mm)
